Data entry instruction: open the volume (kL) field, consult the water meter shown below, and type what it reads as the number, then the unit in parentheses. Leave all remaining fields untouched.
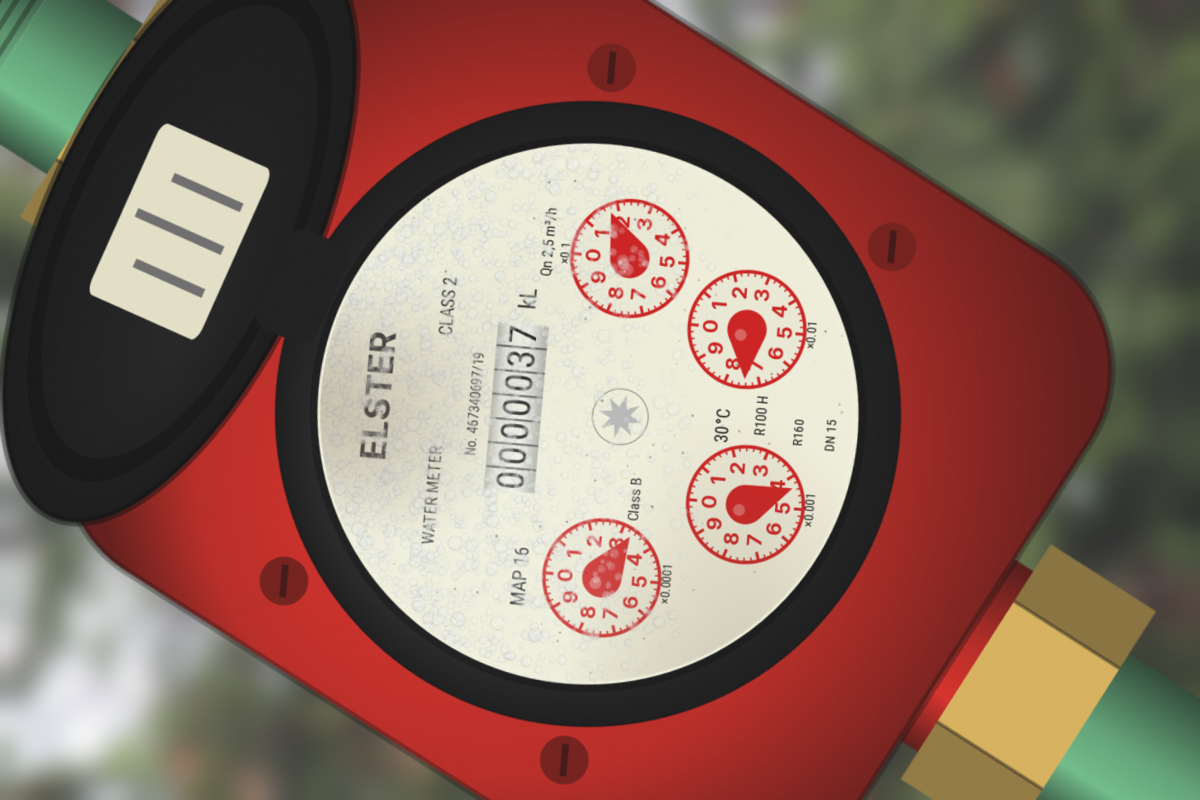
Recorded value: 37.1743 (kL)
